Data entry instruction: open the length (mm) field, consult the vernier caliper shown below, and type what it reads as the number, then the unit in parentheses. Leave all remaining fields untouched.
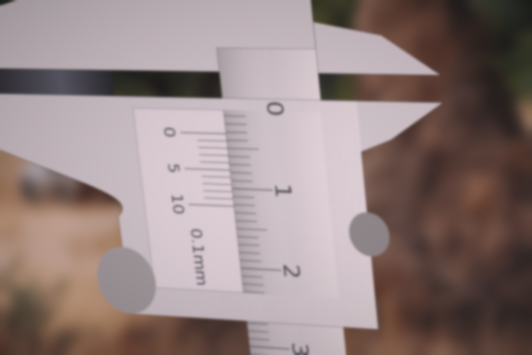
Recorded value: 3.2 (mm)
